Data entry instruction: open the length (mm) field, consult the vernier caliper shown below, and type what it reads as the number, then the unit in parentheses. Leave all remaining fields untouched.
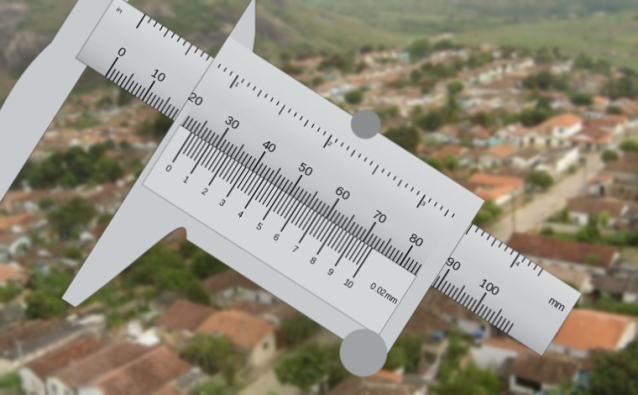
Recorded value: 23.5 (mm)
